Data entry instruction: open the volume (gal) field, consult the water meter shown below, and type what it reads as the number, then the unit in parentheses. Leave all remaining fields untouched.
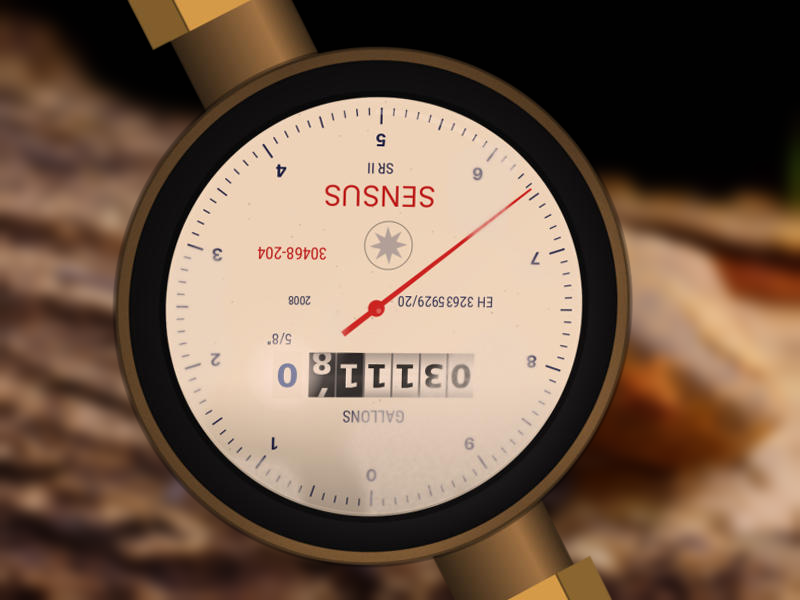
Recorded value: 311176.4 (gal)
